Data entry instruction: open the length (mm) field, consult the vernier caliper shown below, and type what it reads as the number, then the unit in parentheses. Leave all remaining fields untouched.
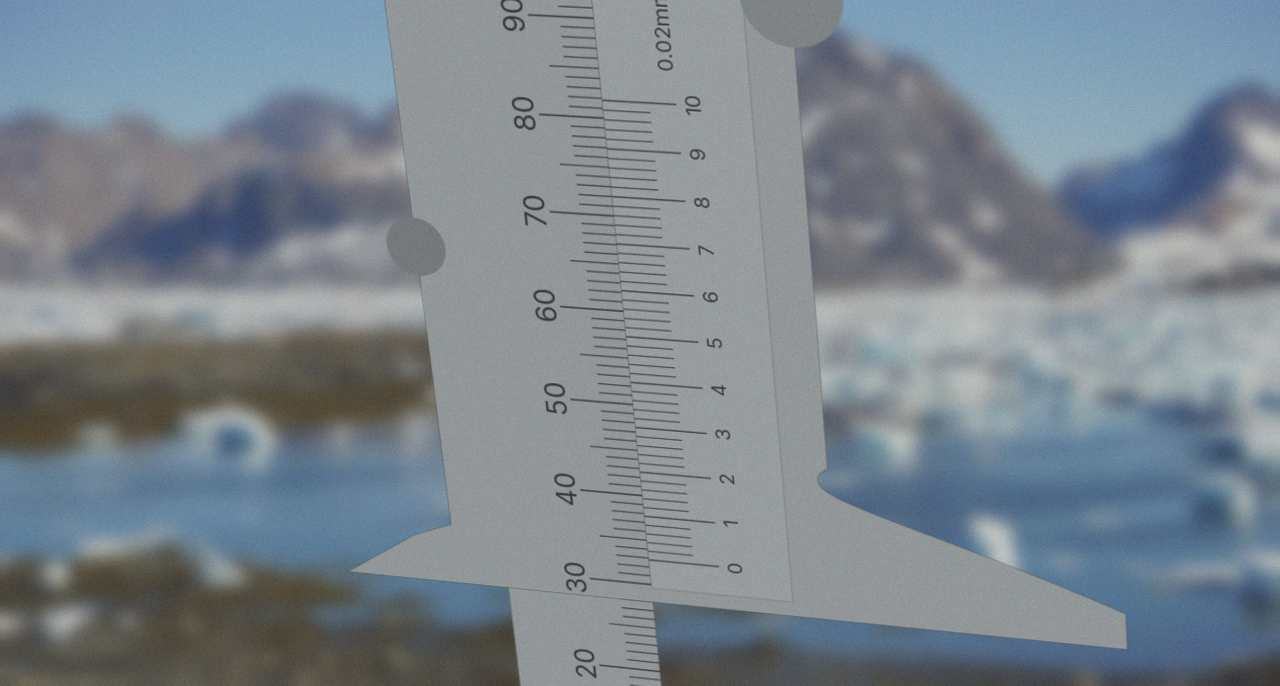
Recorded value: 32.8 (mm)
